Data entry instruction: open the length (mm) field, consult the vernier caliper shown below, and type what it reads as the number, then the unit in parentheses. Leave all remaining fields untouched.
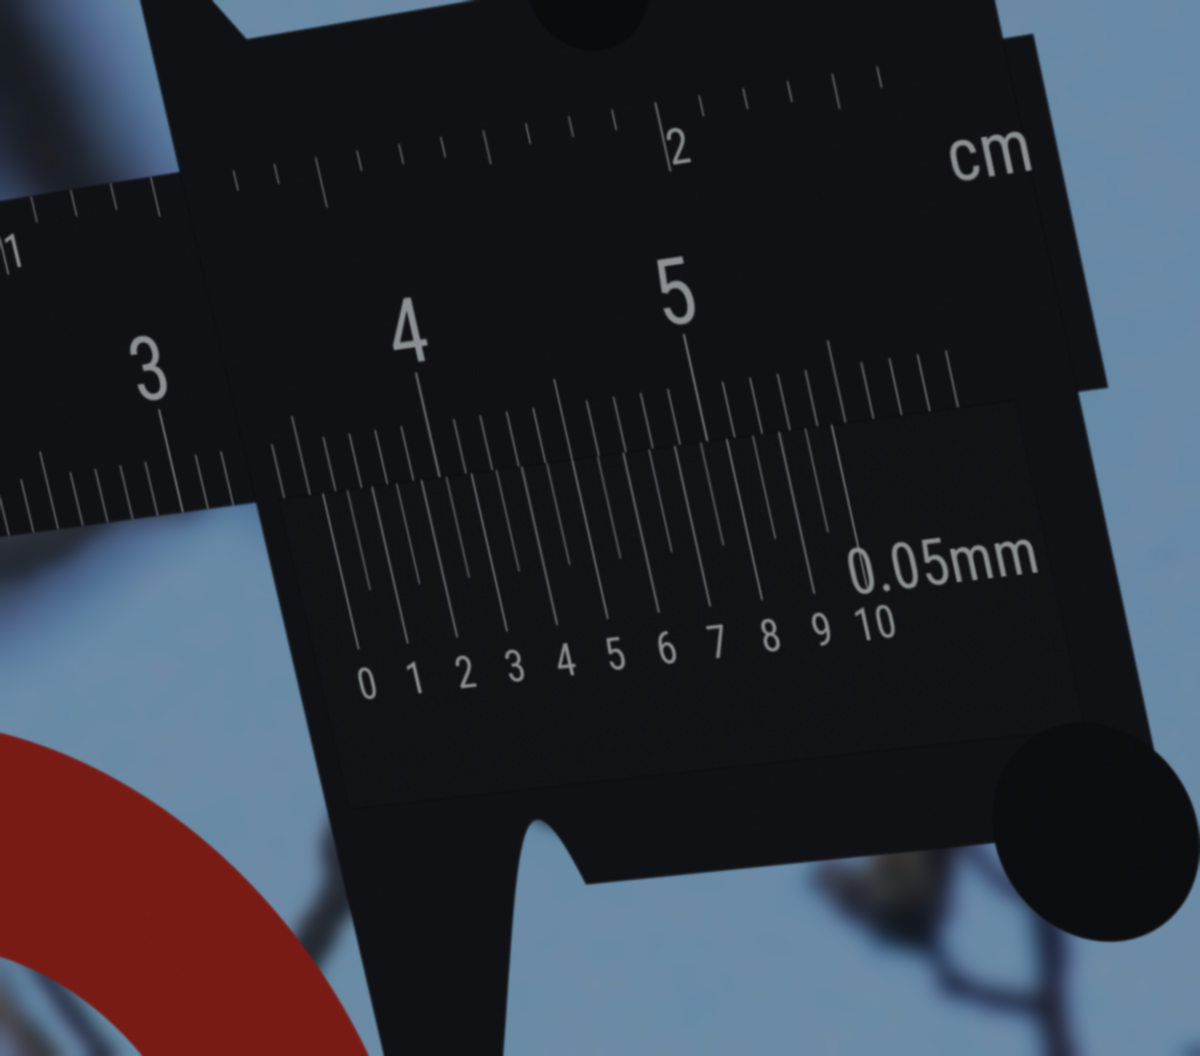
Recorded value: 35.5 (mm)
